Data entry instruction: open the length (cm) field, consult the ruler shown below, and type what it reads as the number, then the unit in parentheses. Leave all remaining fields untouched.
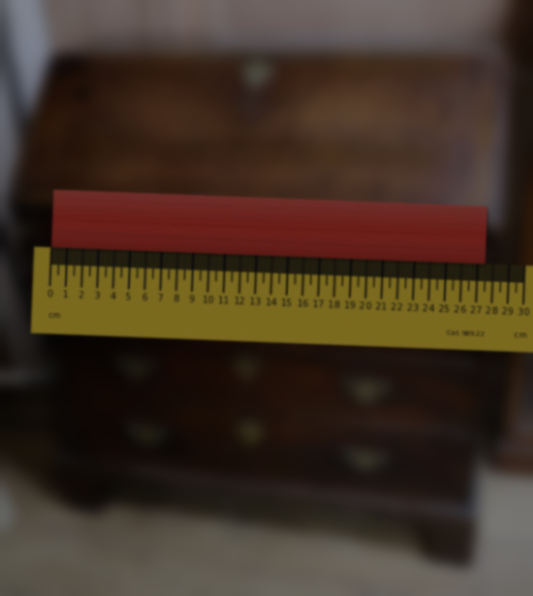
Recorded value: 27.5 (cm)
